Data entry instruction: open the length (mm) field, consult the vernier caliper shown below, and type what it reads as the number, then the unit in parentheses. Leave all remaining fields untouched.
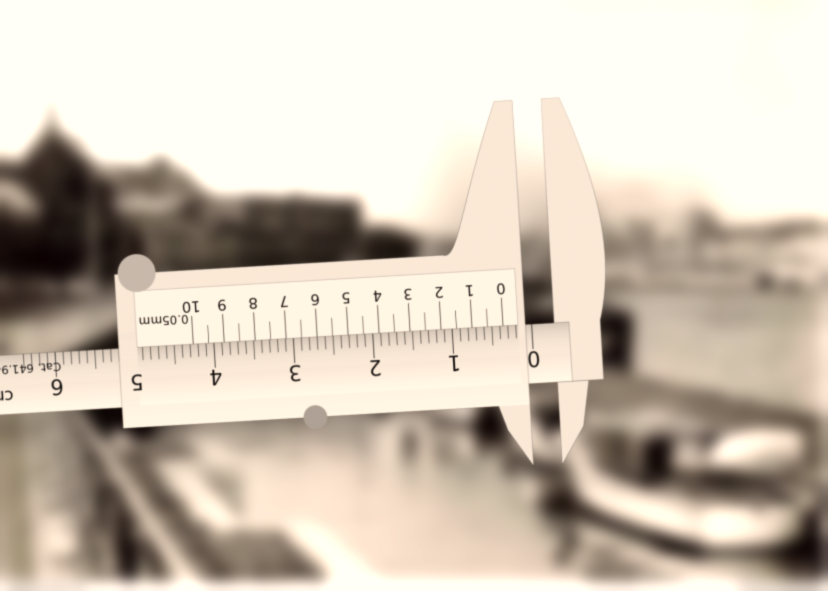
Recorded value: 3.6 (mm)
